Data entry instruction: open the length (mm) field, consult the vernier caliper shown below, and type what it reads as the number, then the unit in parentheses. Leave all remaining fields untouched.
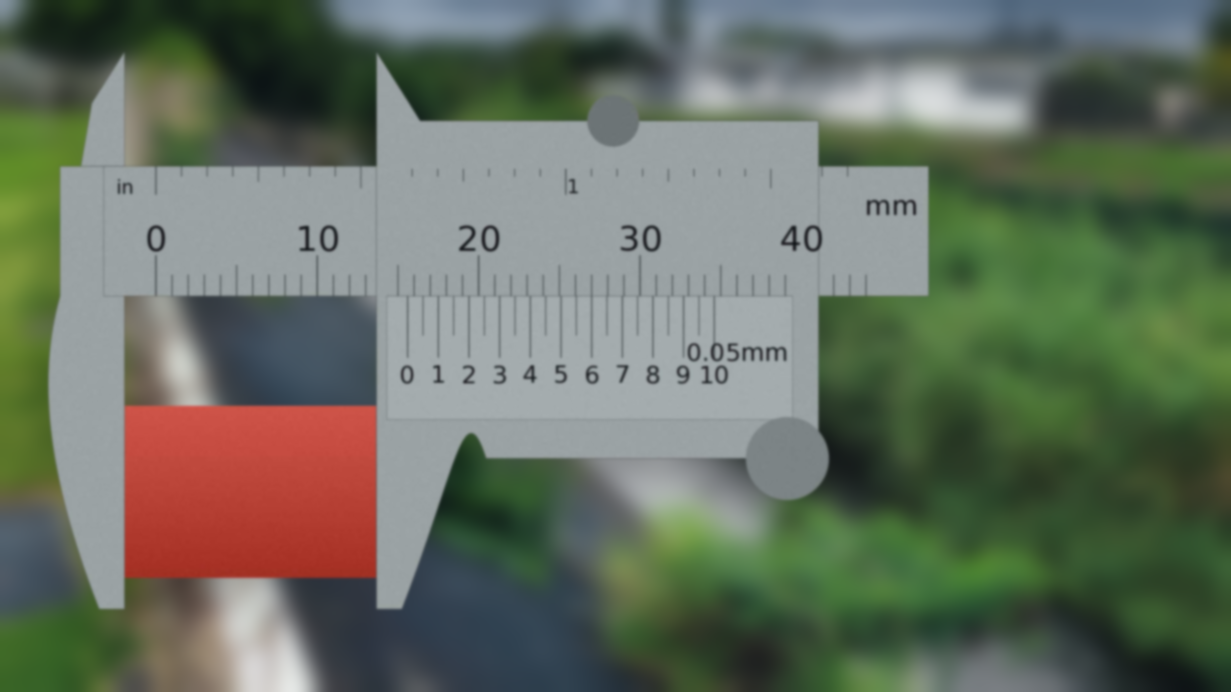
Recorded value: 15.6 (mm)
